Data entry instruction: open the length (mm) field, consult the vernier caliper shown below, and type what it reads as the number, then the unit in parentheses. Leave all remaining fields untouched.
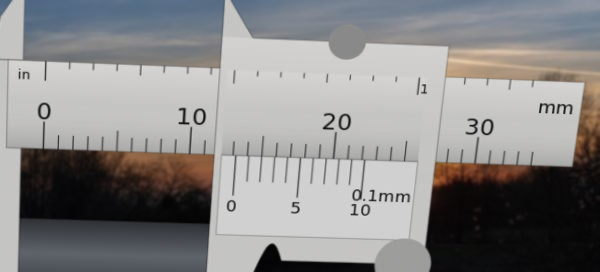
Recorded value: 13.2 (mm)
